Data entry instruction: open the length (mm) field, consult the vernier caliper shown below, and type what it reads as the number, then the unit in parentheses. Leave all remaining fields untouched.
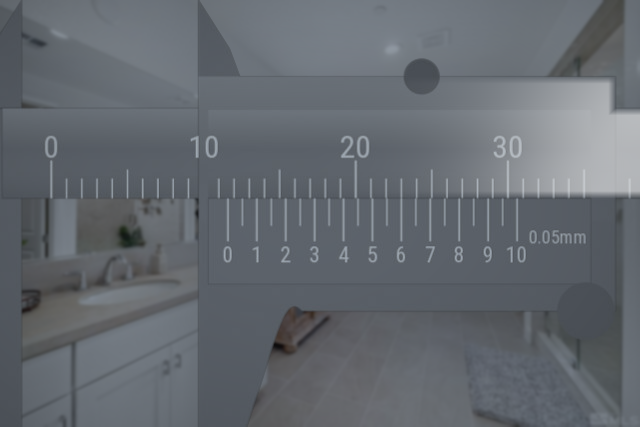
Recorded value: 11.6 (mm)
